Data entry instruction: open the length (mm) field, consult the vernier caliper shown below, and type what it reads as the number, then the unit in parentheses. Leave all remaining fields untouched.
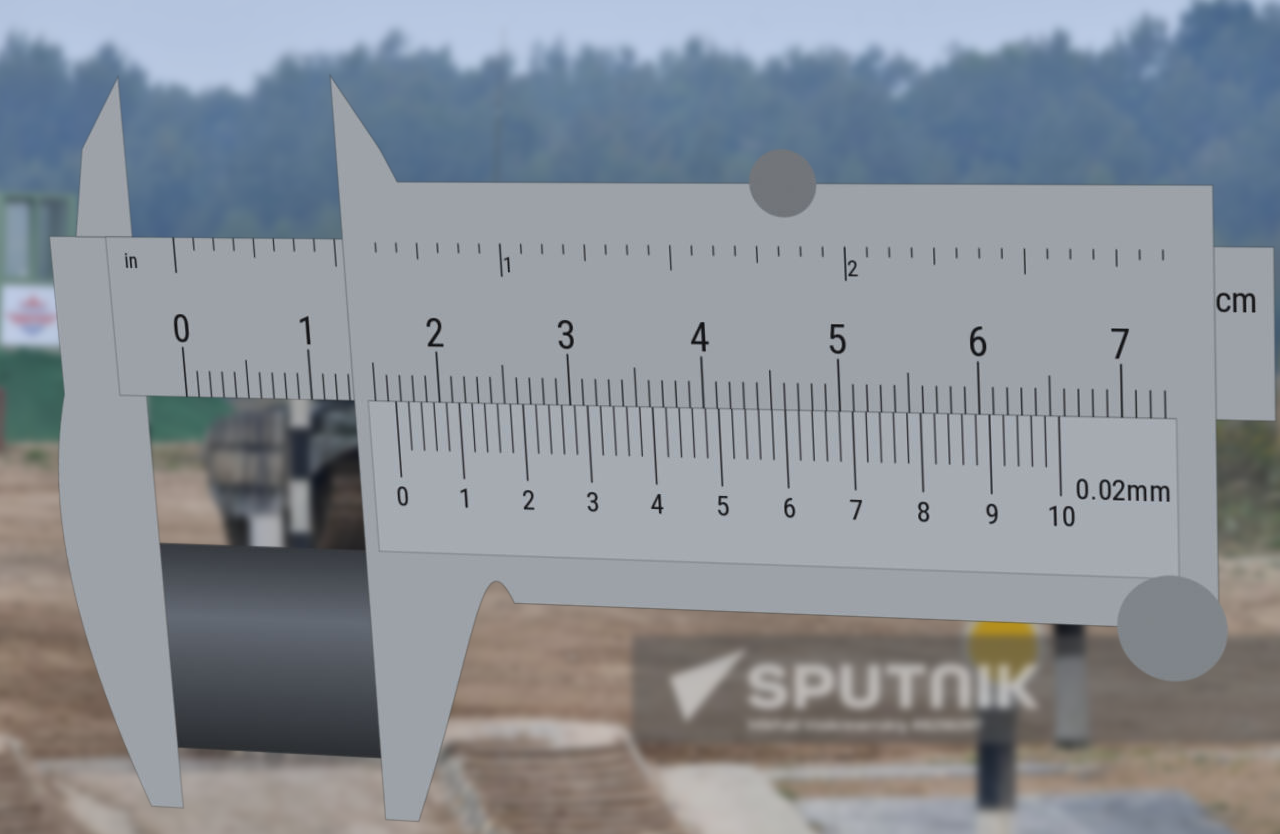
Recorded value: 16.6 (mm)
